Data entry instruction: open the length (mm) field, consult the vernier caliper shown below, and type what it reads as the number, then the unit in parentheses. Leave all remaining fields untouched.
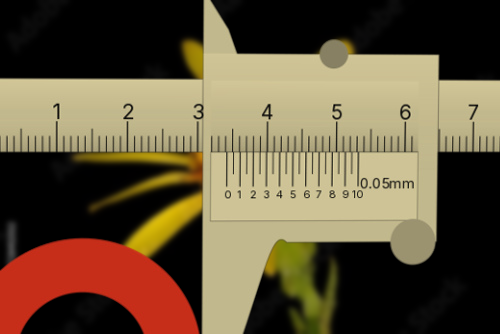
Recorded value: 34.2 (mm)
